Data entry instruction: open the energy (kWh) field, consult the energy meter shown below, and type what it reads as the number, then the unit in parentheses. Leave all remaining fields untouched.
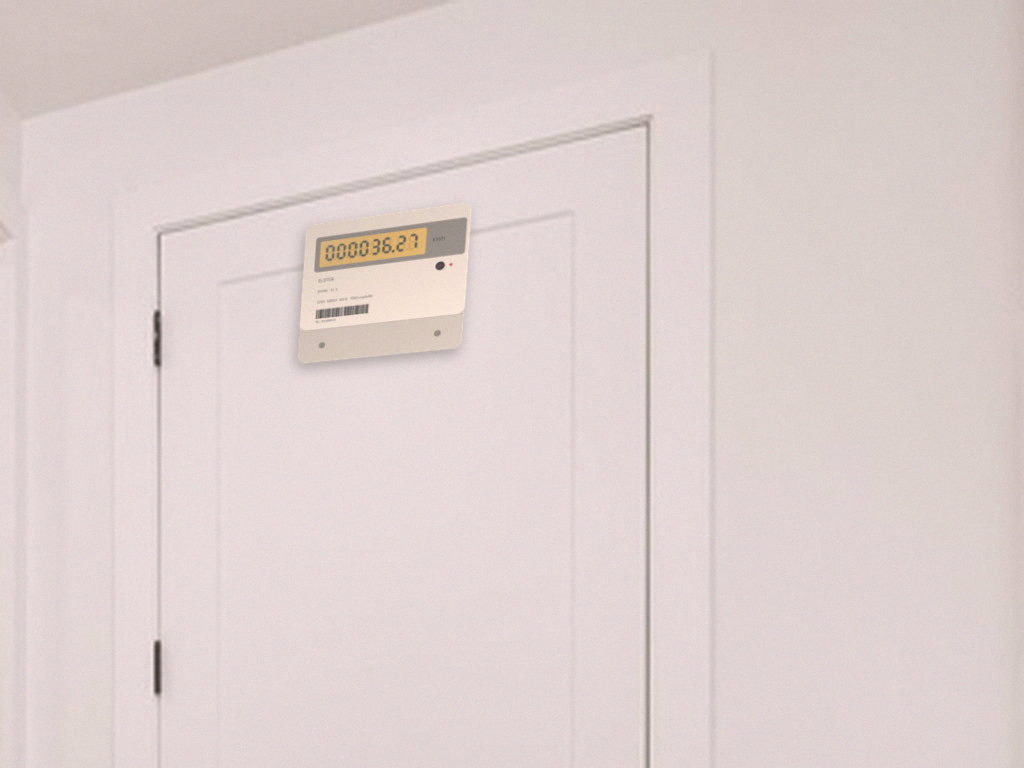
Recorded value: 36.27 (kWh)
